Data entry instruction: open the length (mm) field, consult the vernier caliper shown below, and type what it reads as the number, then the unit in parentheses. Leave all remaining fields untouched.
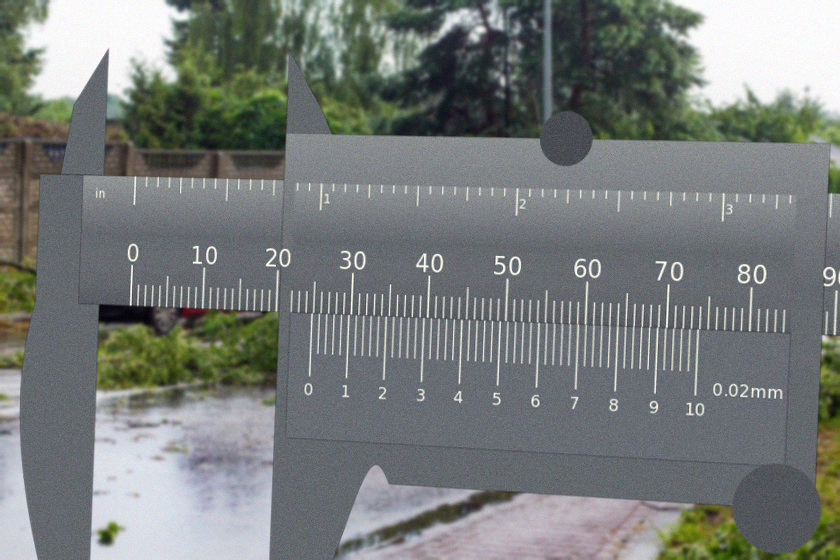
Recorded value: 24.8 (mm)
